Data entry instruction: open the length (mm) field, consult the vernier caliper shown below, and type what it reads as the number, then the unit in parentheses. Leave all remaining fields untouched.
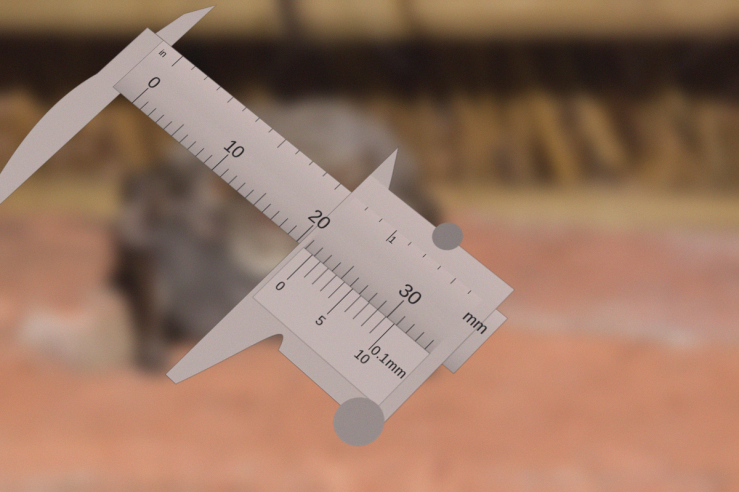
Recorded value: 21.8 (mm)
